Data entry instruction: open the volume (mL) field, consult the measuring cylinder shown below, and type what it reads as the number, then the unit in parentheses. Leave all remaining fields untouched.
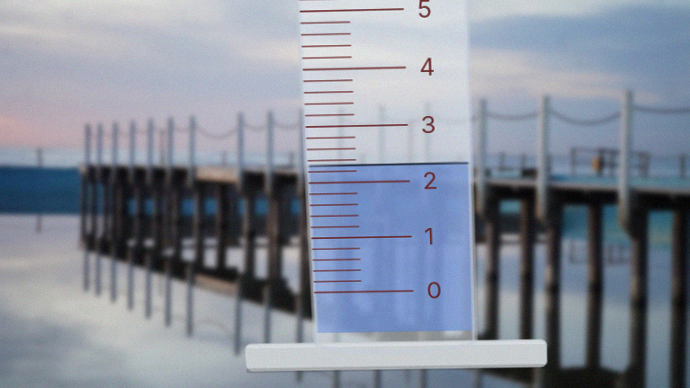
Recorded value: 2.3 (mL)
